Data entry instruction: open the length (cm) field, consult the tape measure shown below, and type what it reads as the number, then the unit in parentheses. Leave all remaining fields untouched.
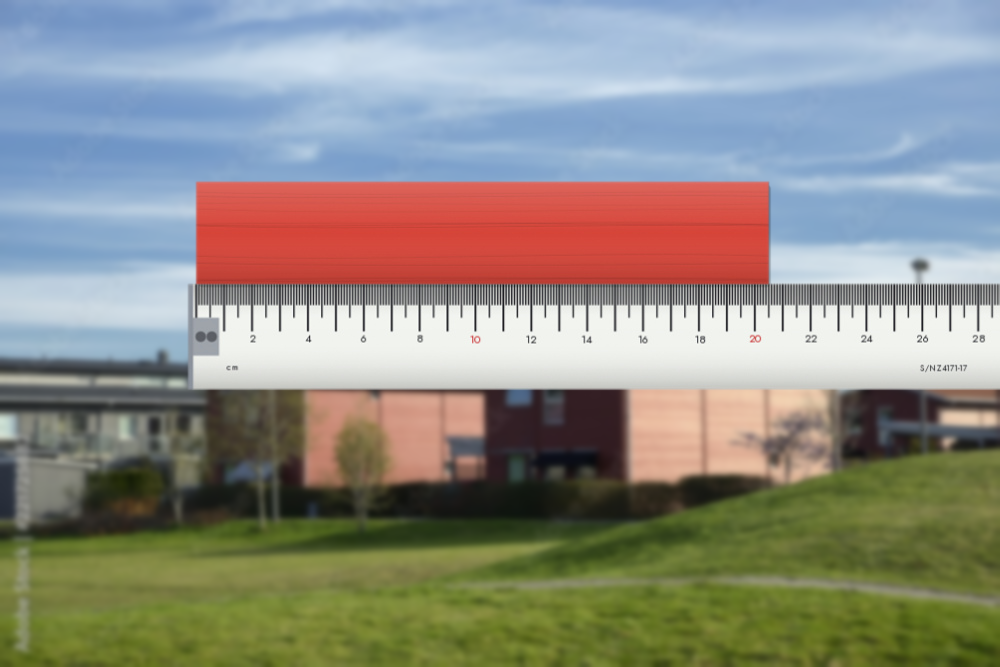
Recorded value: 20.5 (cm)
